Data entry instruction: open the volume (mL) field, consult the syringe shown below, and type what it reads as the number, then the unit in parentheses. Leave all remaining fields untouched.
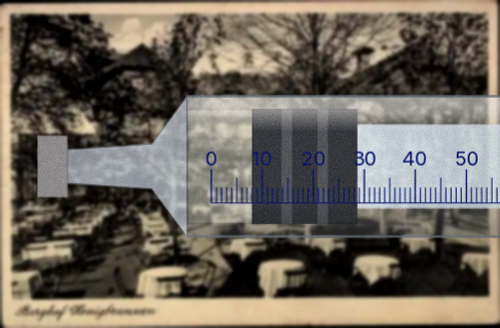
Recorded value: 8 (mL)
